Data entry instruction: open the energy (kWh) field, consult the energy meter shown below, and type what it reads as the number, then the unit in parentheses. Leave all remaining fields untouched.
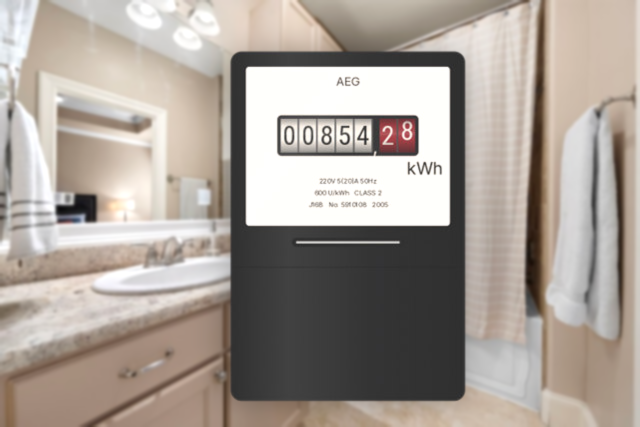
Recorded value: 854.28 (kWh)
